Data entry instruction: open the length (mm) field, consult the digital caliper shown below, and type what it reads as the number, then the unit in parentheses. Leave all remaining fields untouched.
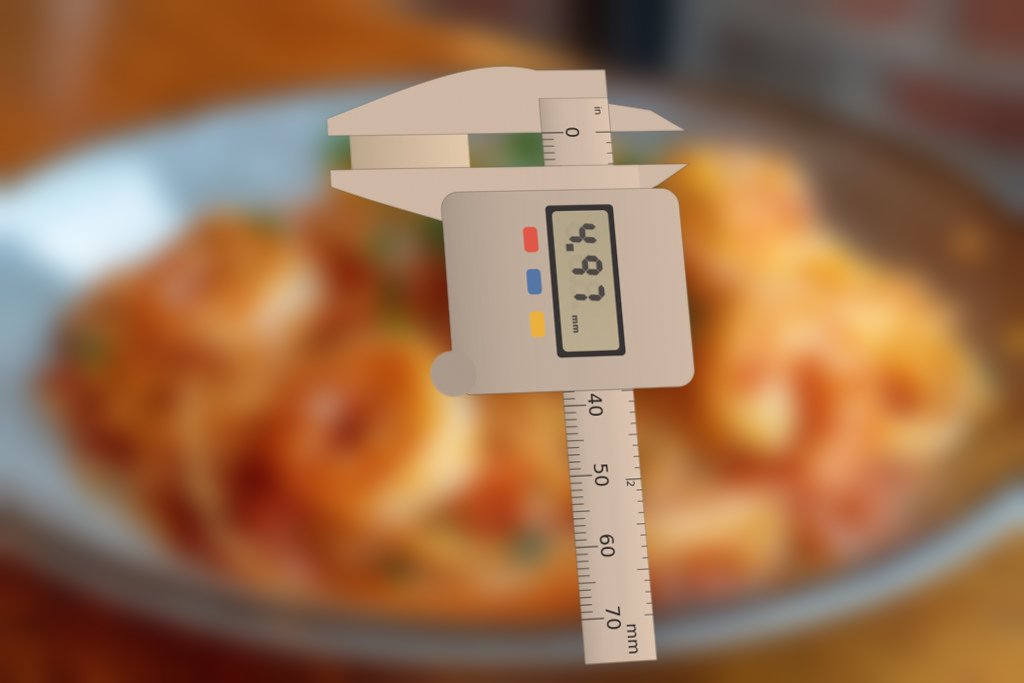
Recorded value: 4.97 (mm)
